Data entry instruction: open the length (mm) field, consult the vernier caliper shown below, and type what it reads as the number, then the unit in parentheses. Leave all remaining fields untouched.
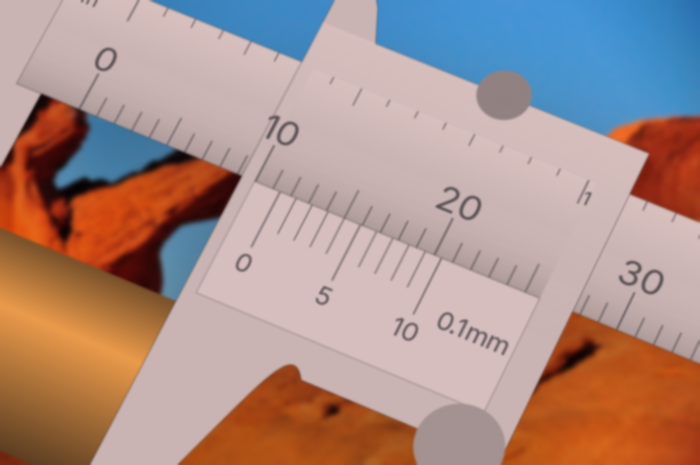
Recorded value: 11.4 (mm)
